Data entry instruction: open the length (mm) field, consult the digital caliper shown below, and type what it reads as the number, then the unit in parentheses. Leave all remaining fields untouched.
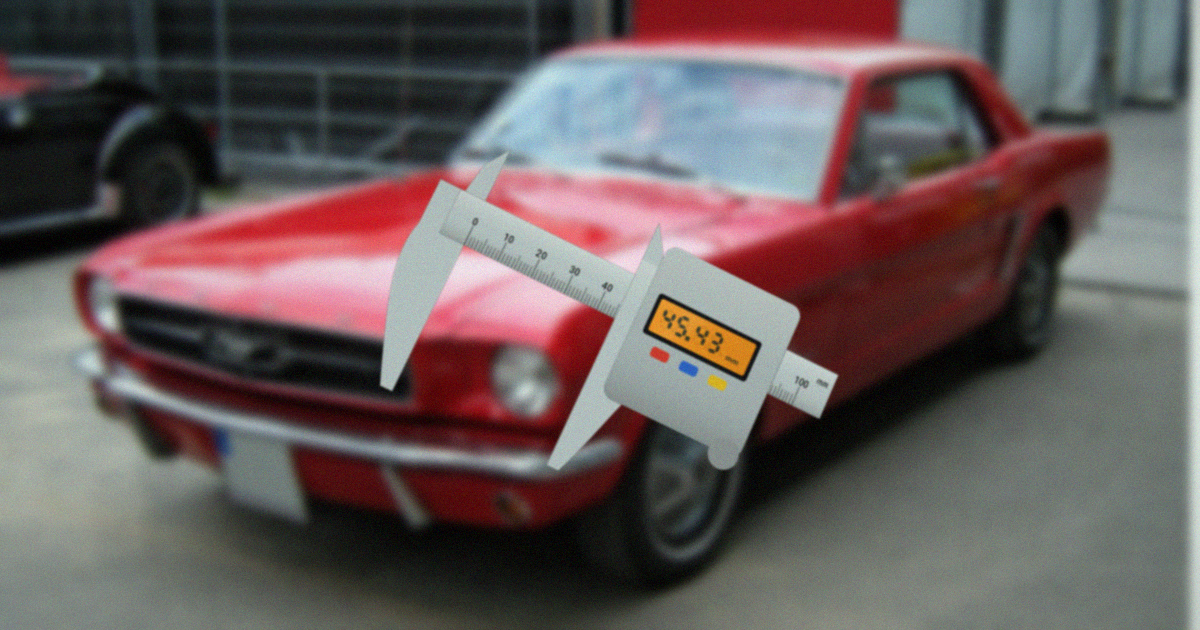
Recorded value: 45.43 (mm)
